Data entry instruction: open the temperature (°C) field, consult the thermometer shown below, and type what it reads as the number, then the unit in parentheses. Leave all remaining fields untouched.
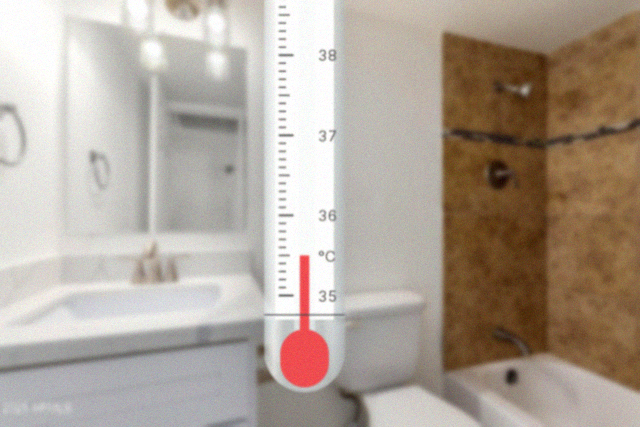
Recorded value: 35.5 (°C)
